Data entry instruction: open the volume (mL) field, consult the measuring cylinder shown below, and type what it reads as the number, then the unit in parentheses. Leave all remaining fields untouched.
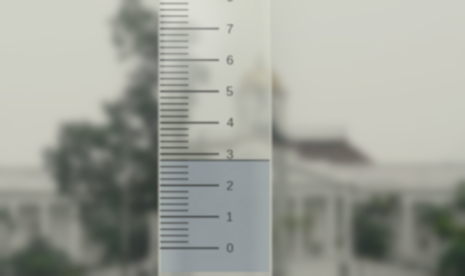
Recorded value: 2.8 (mL)
